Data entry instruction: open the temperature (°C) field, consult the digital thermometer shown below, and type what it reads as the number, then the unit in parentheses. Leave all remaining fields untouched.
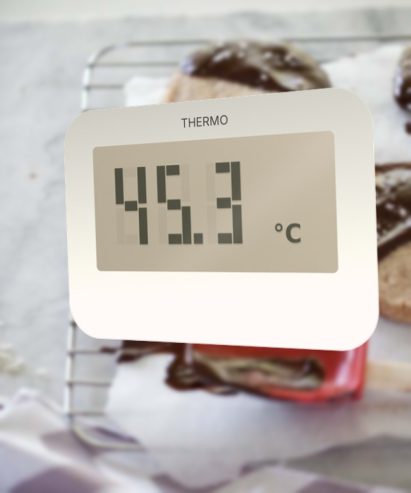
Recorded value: 45.3 (°C)
